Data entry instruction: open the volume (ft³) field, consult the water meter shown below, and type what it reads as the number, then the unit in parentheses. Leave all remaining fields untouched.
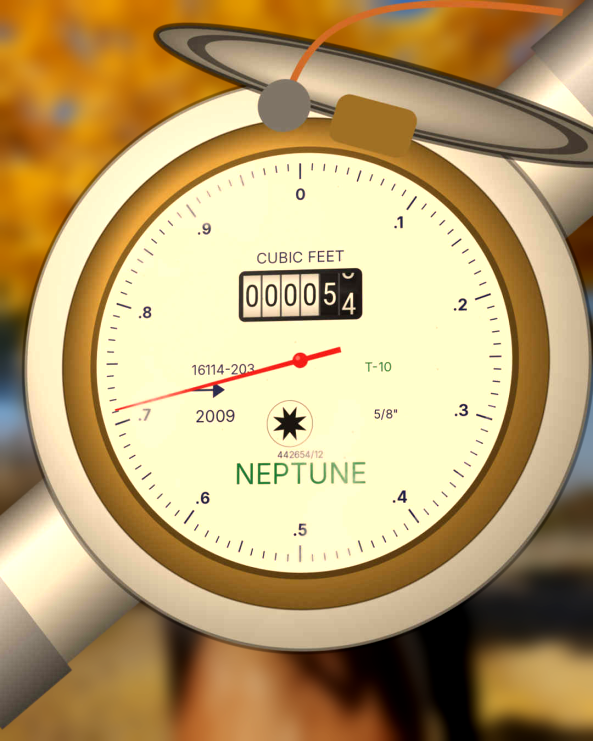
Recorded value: 53.71 (ft³)
